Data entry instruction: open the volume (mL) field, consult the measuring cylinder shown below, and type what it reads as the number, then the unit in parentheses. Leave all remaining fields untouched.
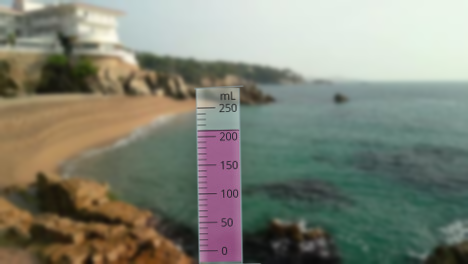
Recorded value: 210 (mL)
